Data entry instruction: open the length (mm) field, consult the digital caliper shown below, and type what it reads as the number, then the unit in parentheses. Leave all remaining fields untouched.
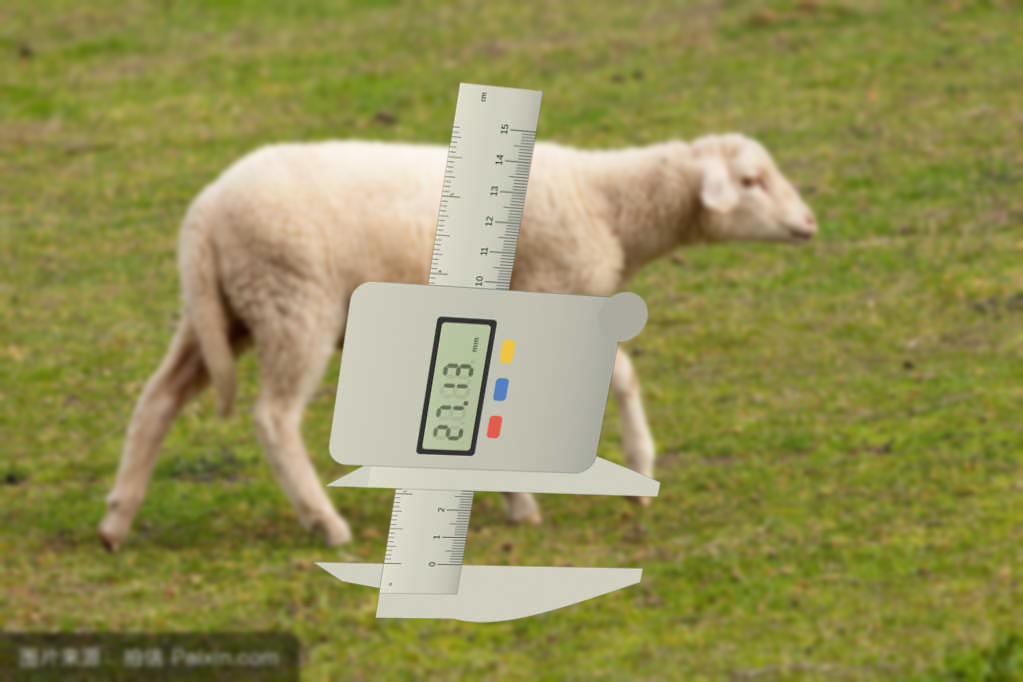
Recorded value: 27.13 (mm)
